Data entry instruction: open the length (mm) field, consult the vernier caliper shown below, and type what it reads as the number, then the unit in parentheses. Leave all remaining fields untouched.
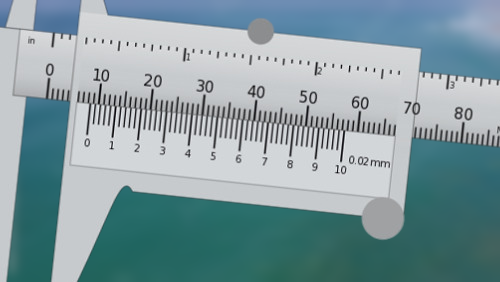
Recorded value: 8.4 (mm)
